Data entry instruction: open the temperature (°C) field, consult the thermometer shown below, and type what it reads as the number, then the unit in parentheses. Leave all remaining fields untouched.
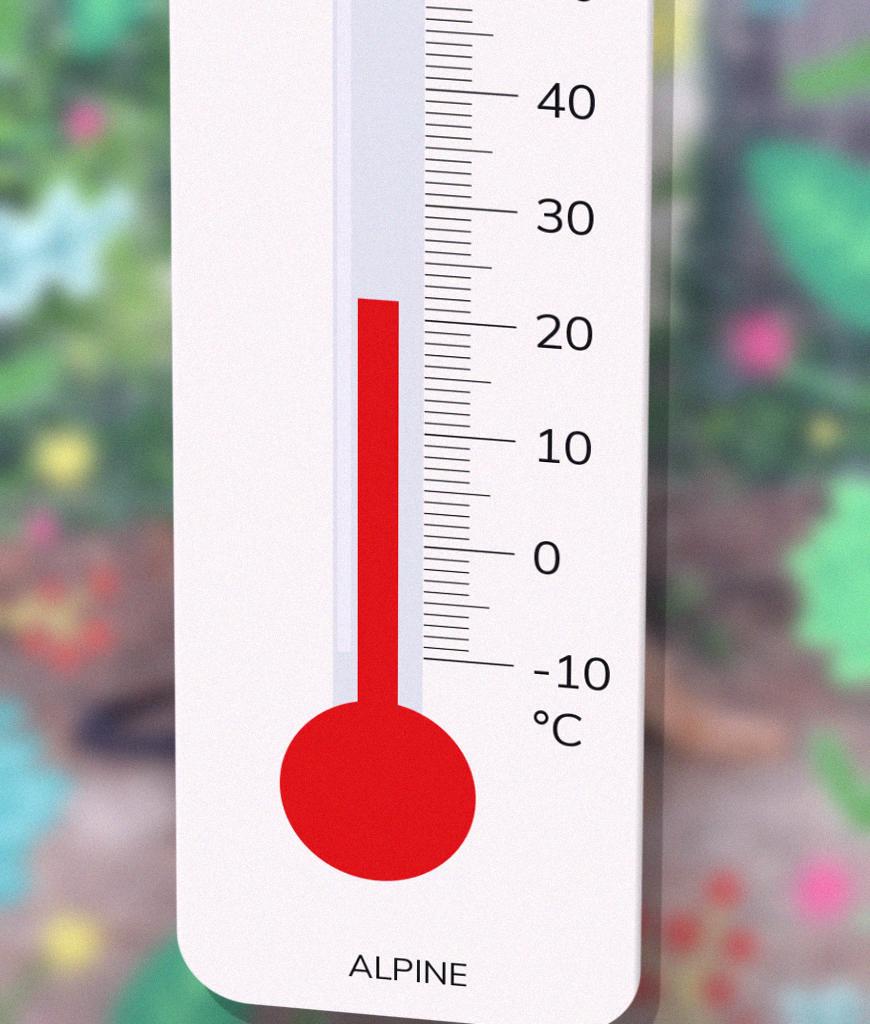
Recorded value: 21.5 (°C)
